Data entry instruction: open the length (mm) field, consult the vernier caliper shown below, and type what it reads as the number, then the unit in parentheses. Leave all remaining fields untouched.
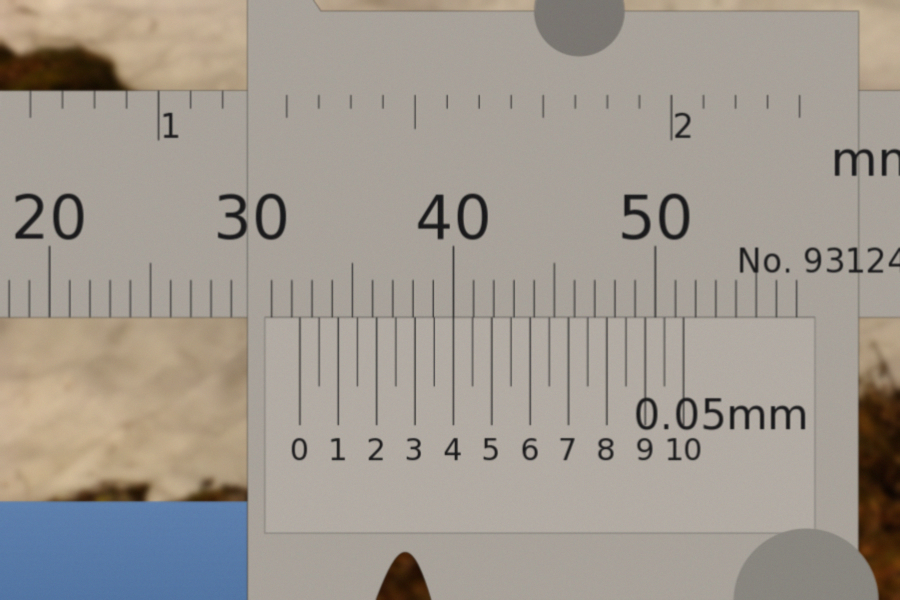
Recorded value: 32.4 (mm)
